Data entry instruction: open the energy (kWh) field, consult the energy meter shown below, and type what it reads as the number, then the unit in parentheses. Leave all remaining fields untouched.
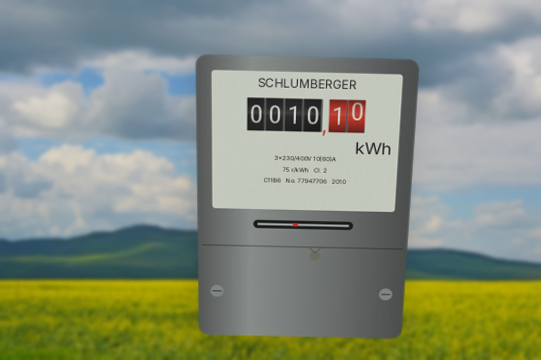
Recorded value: 10.10 (kWh)
